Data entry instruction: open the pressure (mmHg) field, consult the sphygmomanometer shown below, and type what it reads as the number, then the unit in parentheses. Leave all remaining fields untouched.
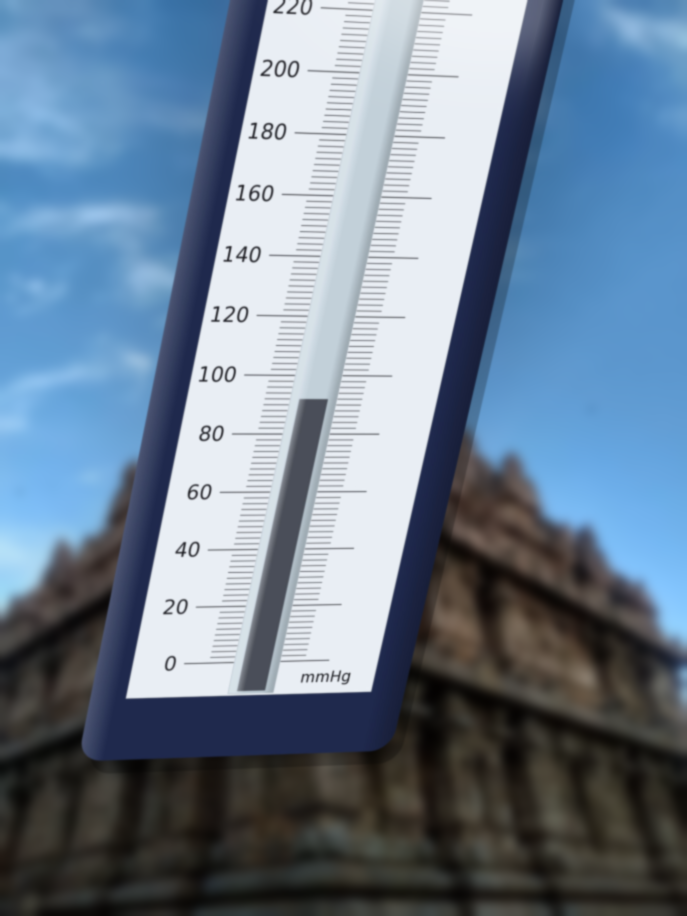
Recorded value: 92 (mmHg)
